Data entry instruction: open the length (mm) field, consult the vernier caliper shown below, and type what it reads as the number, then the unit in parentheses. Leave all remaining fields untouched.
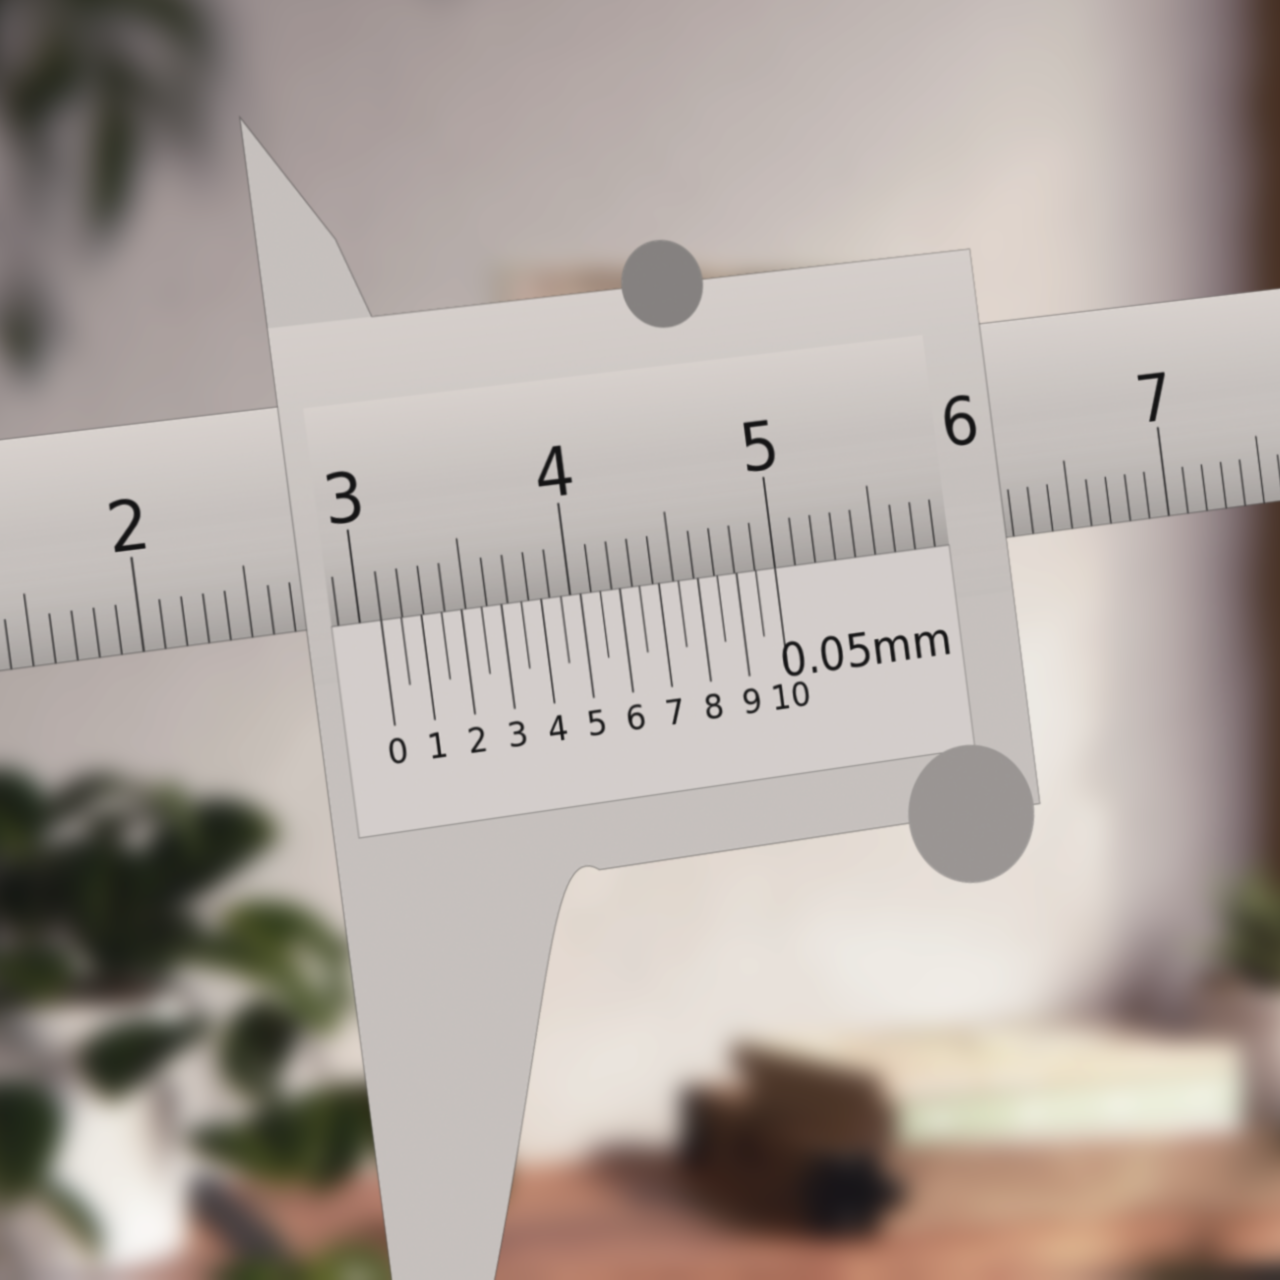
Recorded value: 31.0 (mm)
